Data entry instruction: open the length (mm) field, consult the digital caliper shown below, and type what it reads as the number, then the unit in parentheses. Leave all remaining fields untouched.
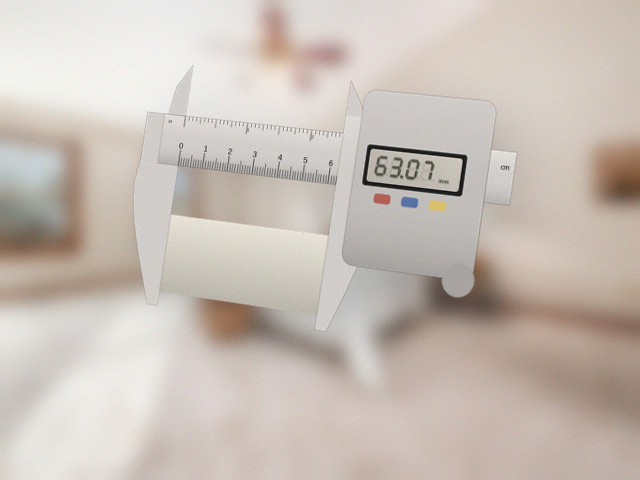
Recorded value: 63.07 (mm)
